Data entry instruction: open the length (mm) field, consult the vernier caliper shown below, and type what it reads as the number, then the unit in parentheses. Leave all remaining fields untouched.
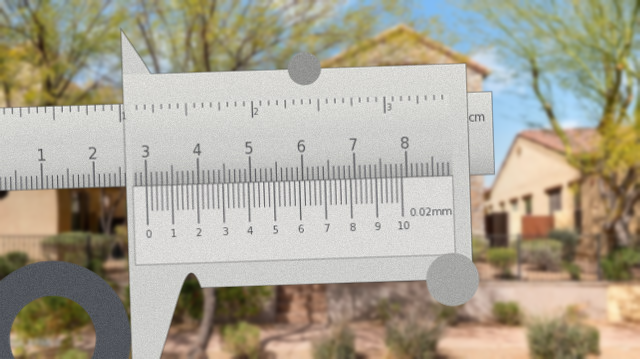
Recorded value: 30.0 (mm)
